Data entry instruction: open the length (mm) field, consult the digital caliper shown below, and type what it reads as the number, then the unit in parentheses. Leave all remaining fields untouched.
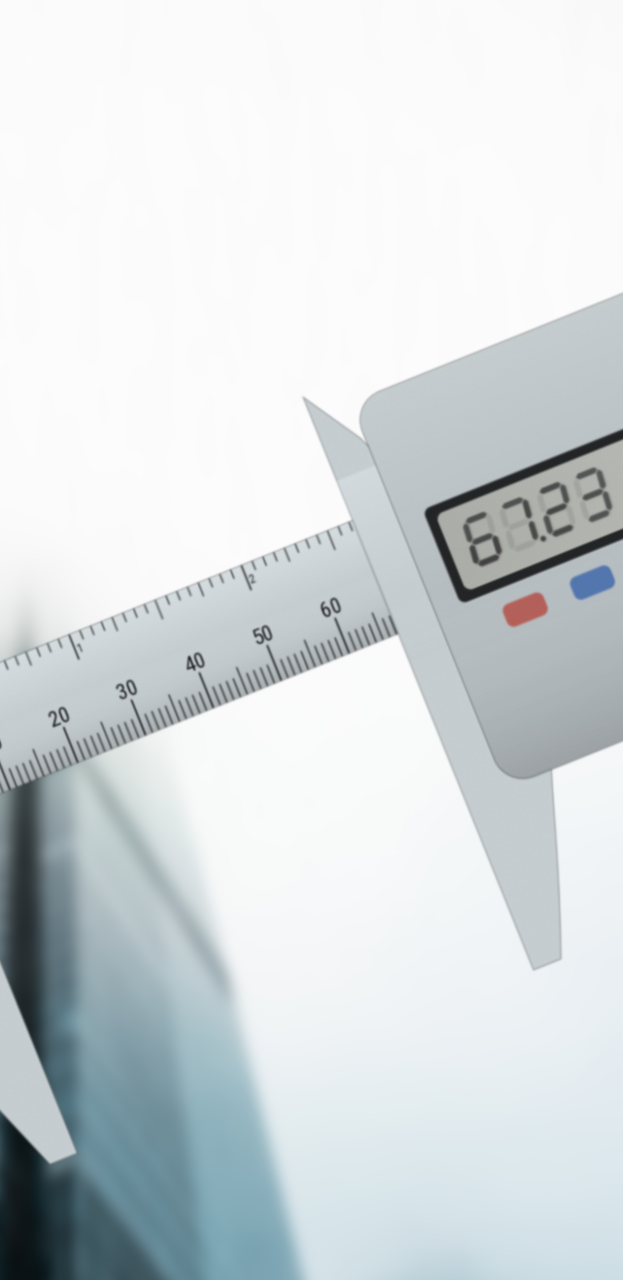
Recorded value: 67.23 (mm)
